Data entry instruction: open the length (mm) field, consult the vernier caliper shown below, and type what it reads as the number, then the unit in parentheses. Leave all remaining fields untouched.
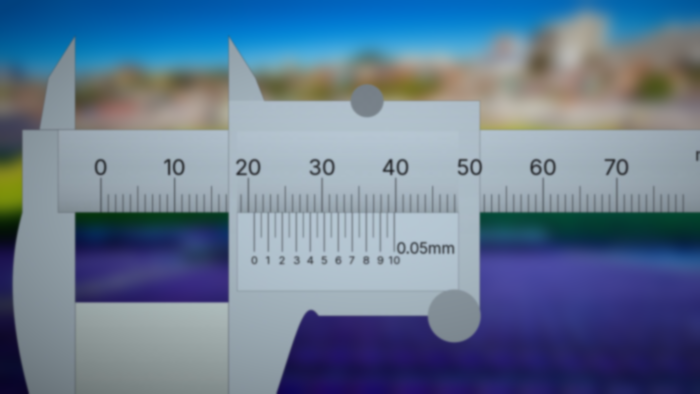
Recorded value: 20.8 (mm)
